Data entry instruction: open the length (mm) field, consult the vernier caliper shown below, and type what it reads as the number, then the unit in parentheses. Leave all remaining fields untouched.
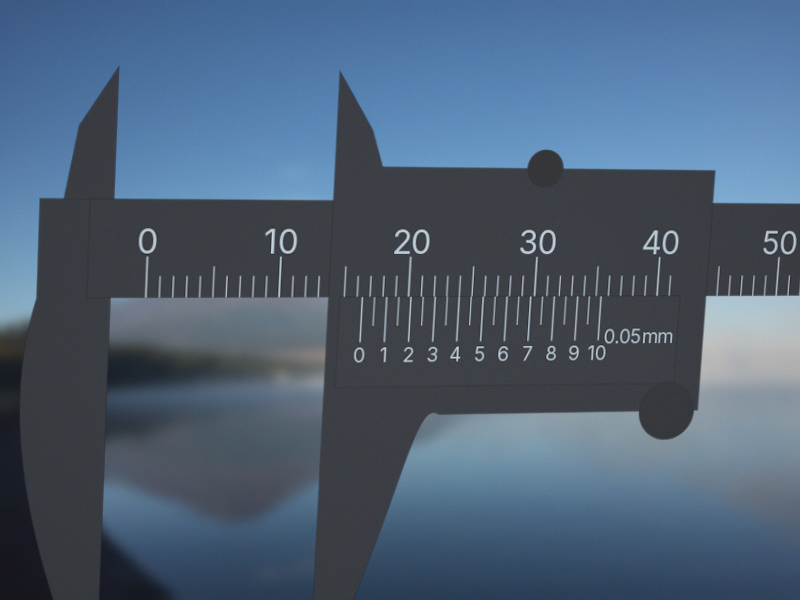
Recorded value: 16.4 (mm)
